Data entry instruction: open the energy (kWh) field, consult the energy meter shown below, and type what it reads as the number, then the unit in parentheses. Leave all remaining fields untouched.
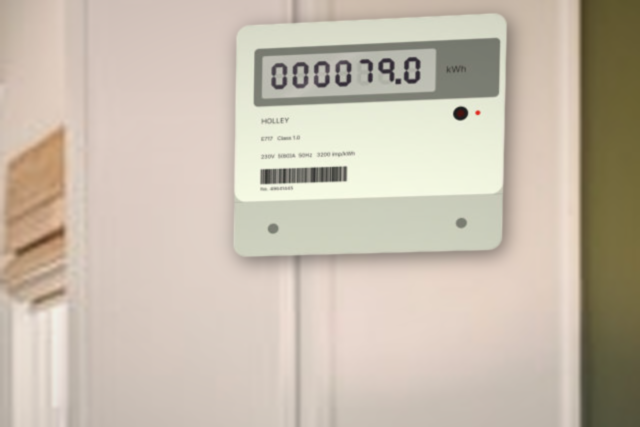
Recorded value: 79.0 (kWh)
